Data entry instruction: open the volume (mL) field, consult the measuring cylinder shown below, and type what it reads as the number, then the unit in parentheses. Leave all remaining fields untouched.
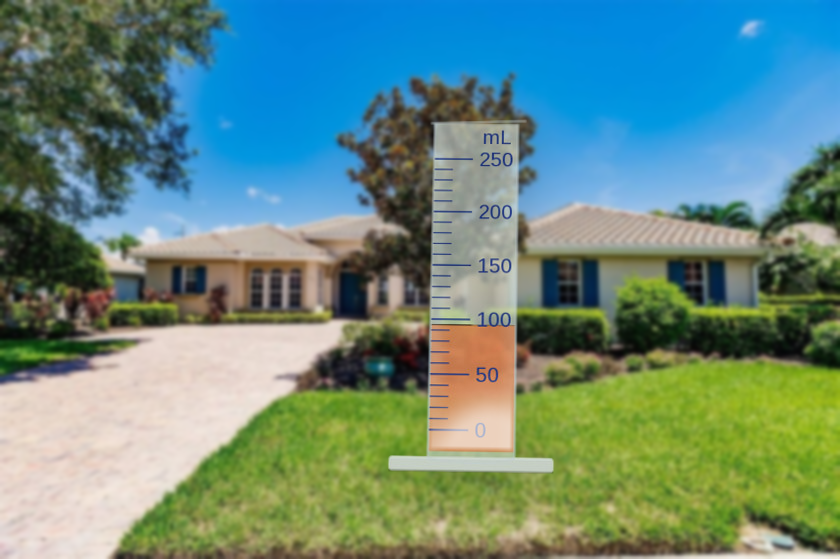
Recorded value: 95 (mL)
